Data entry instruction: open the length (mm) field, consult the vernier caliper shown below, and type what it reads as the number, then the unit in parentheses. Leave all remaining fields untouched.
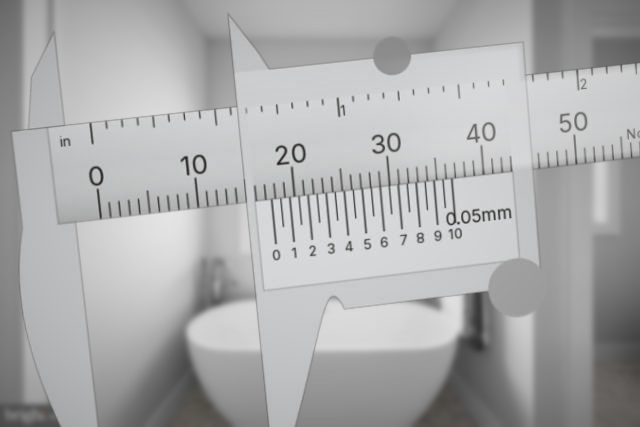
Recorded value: 17.6 (mm)
